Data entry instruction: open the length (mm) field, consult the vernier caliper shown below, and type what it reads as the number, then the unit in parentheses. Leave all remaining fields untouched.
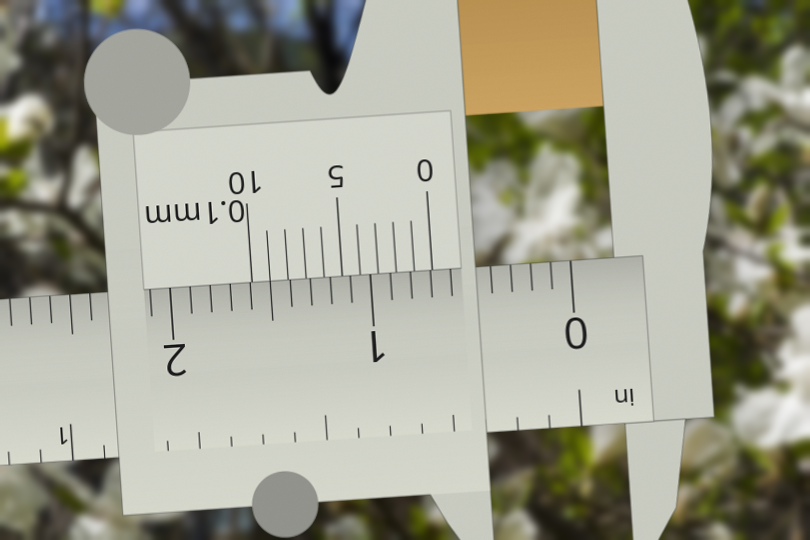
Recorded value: 6.9 (mm)
